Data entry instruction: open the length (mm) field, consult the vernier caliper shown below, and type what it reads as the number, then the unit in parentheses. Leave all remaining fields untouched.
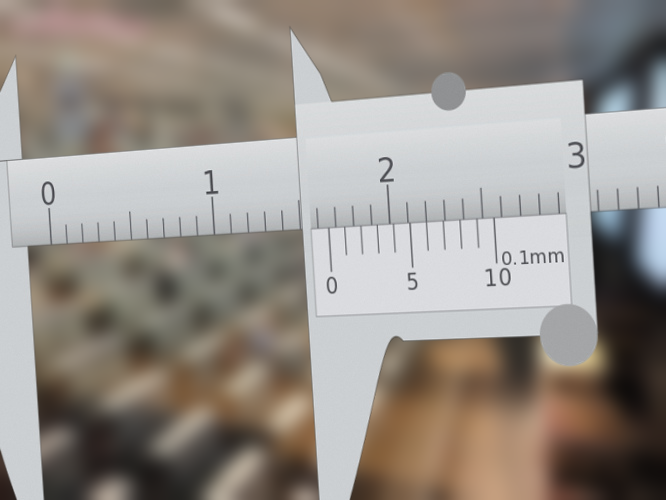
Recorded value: 16.6 (mm)
